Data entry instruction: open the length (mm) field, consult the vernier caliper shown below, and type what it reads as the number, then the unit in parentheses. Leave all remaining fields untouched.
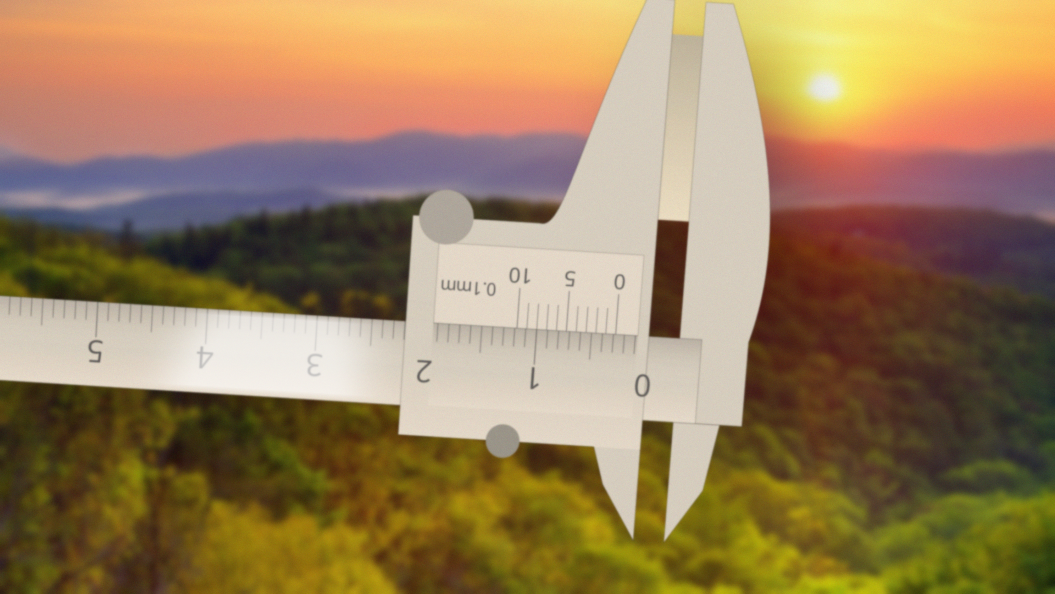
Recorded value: 2.8 (mm)
